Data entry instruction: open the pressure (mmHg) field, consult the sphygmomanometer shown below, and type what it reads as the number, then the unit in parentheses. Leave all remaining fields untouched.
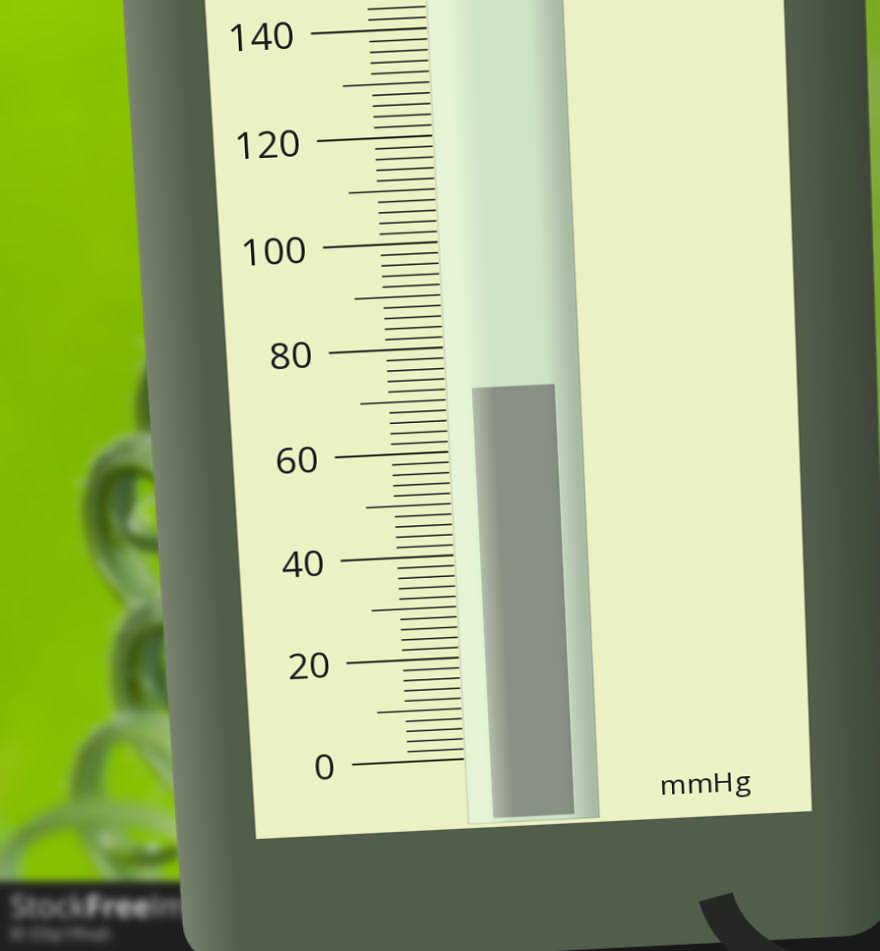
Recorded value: 72 (mmHg)
